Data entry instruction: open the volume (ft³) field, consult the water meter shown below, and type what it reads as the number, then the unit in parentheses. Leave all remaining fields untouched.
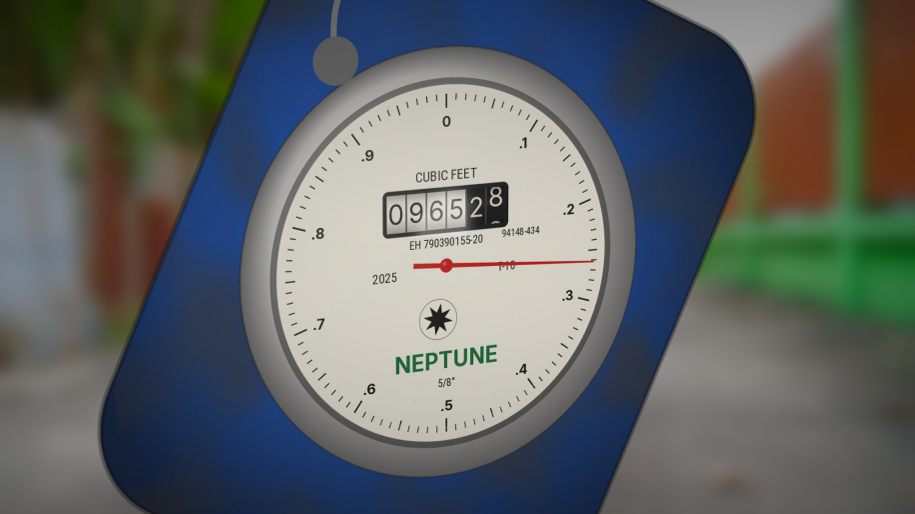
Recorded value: 96528.26 (ft³)
